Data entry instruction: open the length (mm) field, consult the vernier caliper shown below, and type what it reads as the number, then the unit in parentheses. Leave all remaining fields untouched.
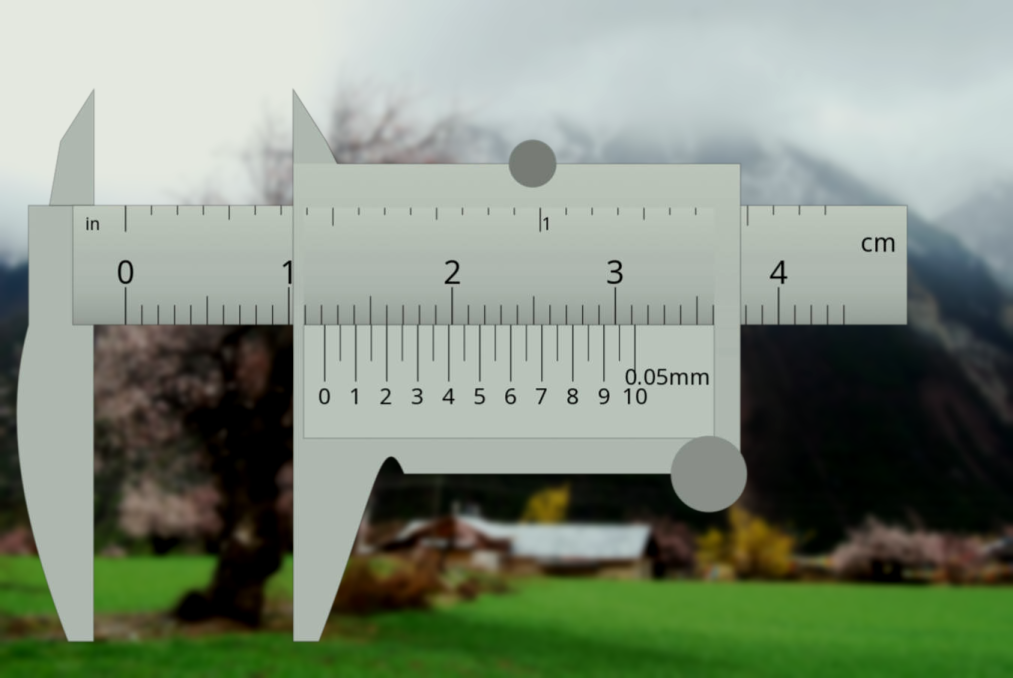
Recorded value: 12.2 (mm)
